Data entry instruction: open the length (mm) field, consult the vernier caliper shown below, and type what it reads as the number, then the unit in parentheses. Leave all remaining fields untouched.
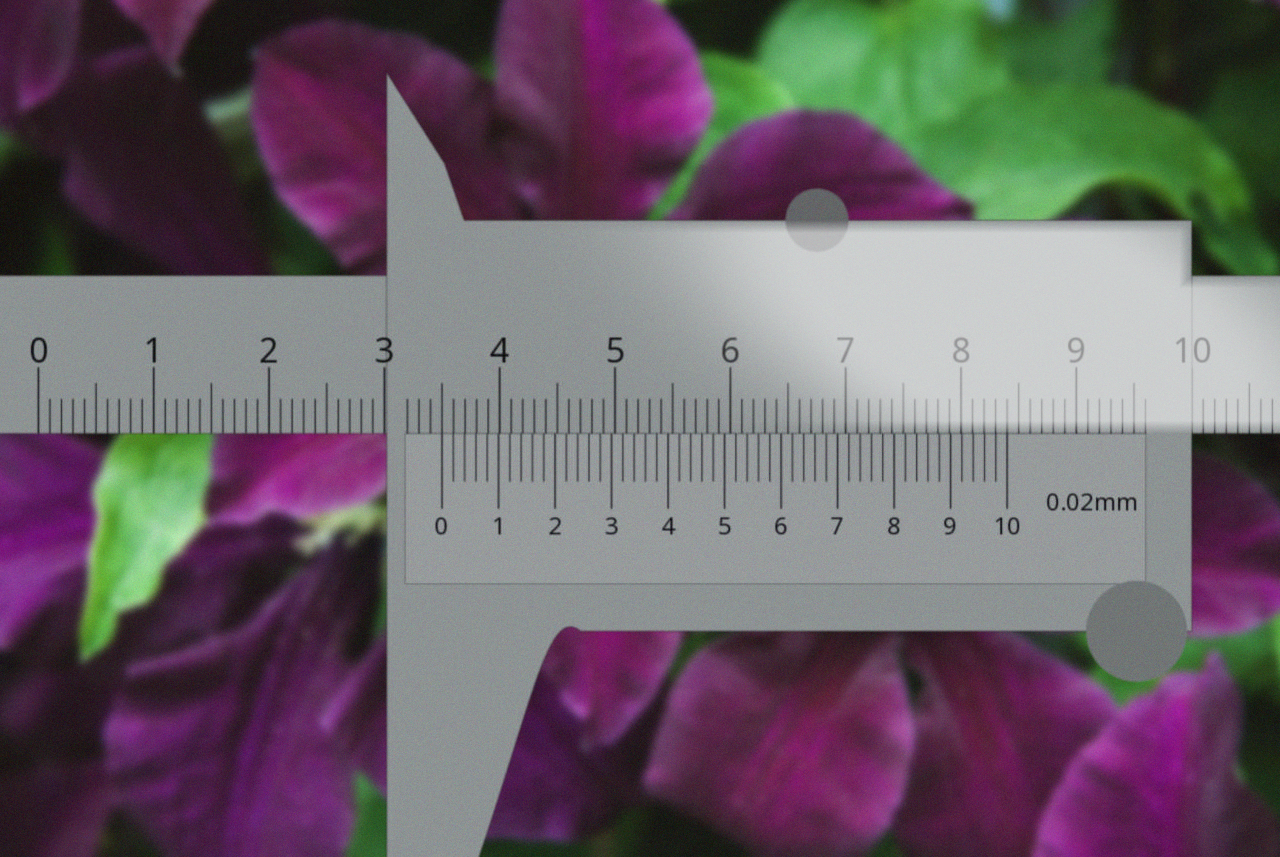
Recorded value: 35.0 (mm)
